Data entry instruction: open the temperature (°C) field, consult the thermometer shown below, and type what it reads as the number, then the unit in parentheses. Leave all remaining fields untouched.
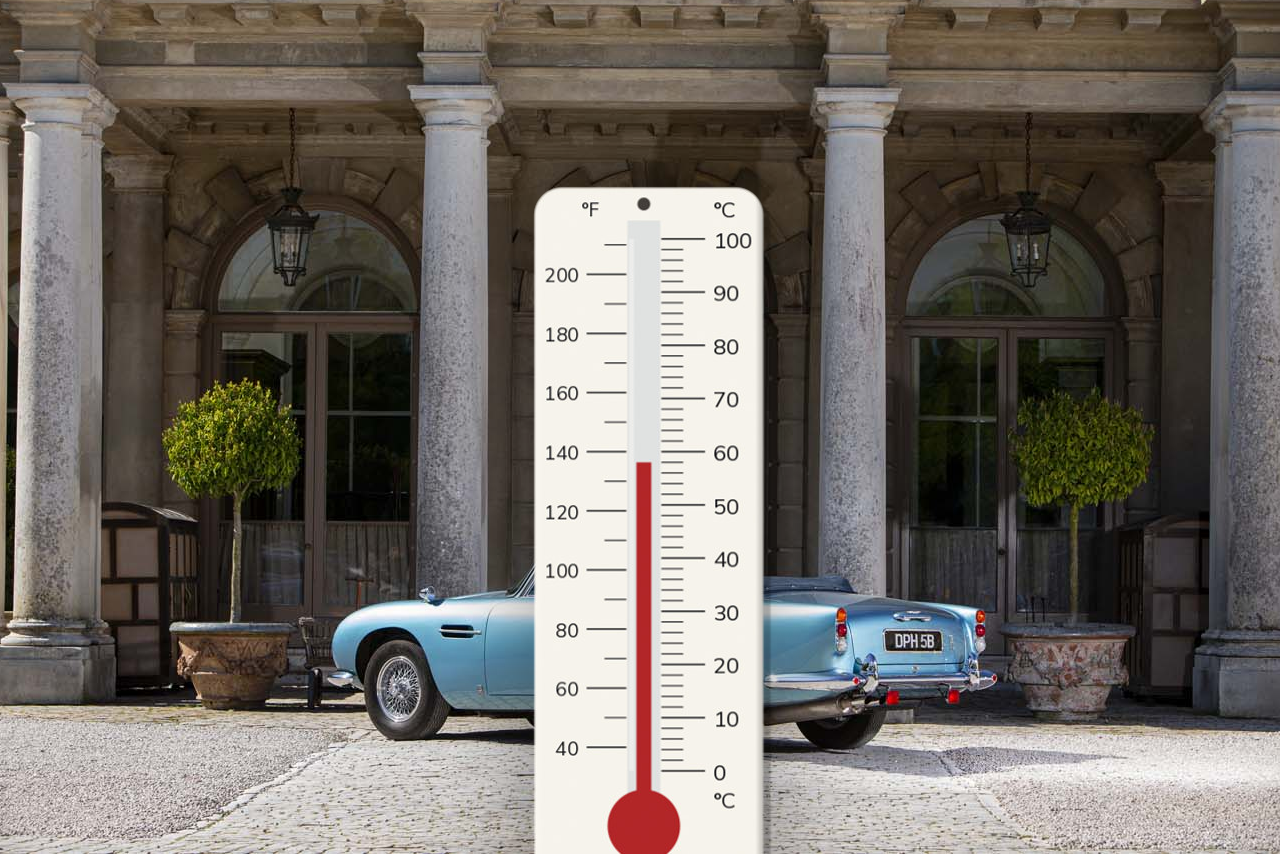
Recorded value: 58 (°C)
